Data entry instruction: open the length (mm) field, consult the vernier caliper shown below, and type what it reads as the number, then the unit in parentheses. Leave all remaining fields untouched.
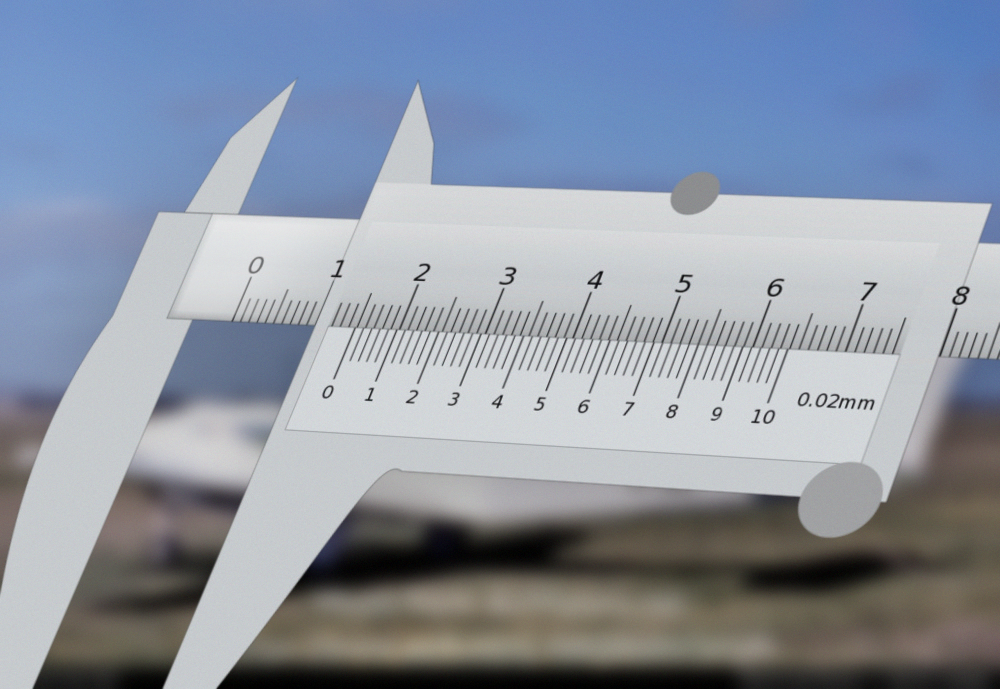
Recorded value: 14.8 (mm)
